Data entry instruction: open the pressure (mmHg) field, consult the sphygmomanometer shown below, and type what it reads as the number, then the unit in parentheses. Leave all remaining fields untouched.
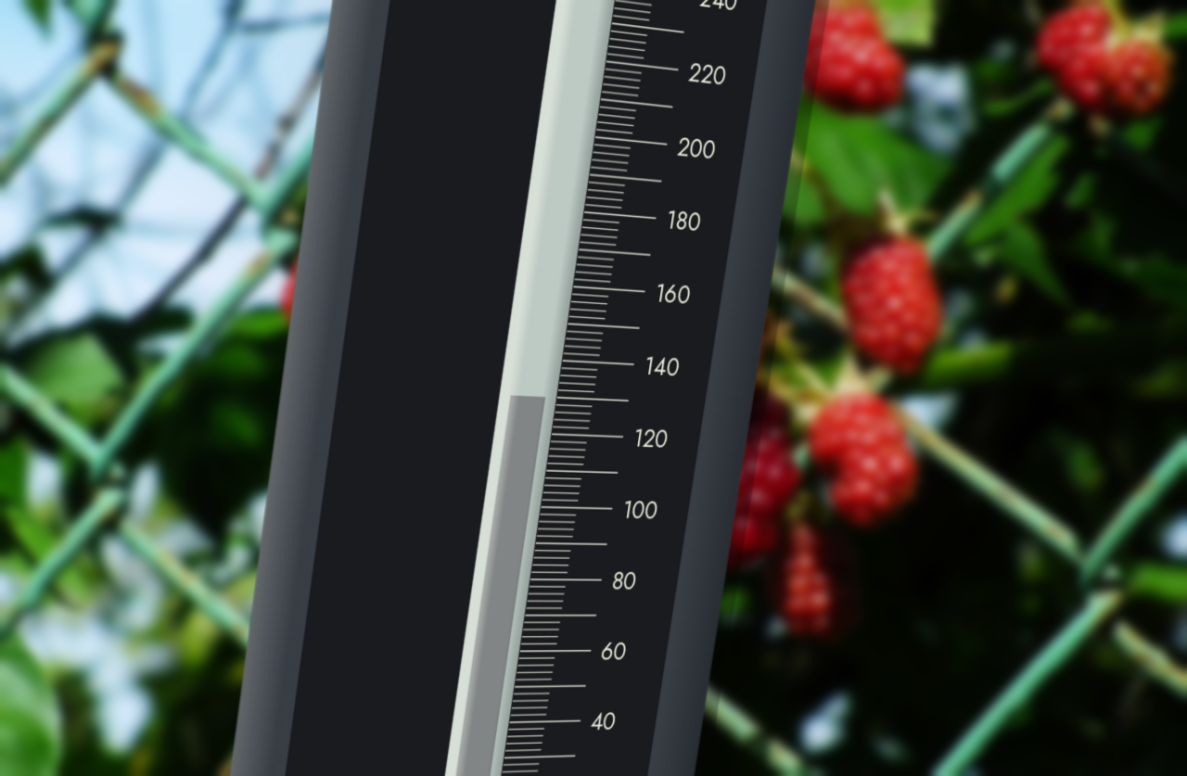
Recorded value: 130 (mmHg)
